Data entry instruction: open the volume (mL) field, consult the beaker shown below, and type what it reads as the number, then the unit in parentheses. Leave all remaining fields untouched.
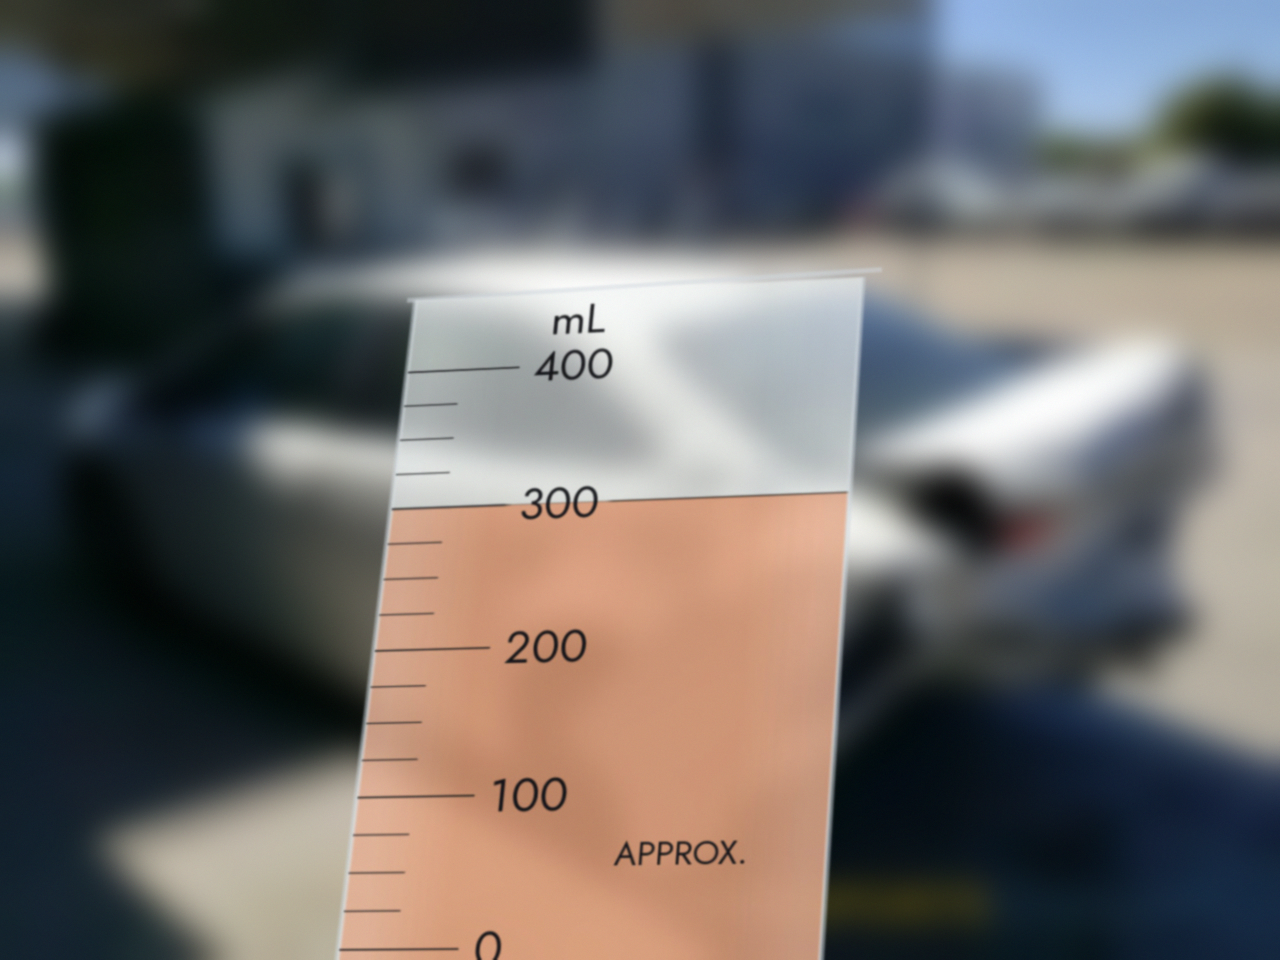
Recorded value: 300 (mL)
